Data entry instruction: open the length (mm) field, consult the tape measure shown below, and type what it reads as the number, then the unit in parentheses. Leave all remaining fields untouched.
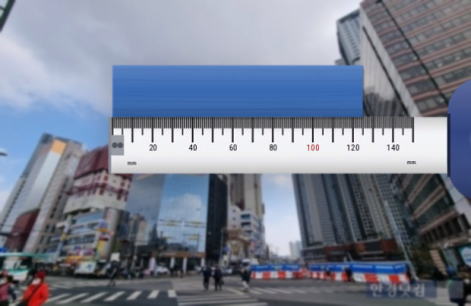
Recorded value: 125 (mm)
